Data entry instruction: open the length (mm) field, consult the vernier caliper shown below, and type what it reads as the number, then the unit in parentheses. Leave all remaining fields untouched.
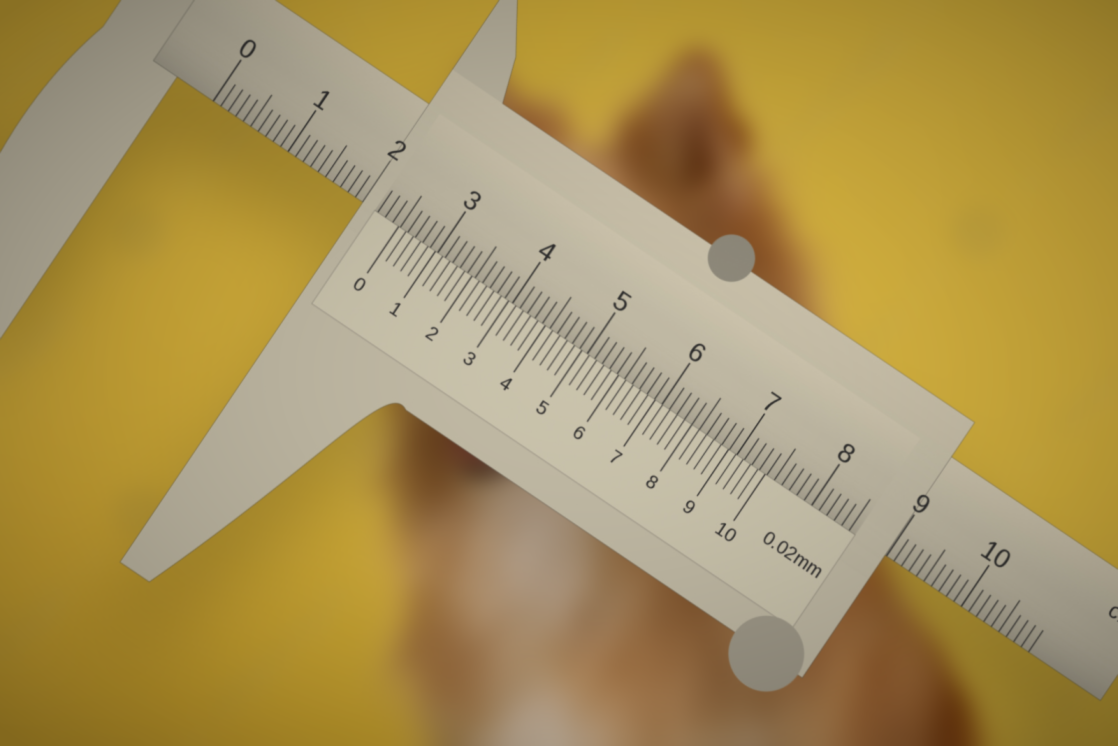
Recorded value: 24.8 (mm)
